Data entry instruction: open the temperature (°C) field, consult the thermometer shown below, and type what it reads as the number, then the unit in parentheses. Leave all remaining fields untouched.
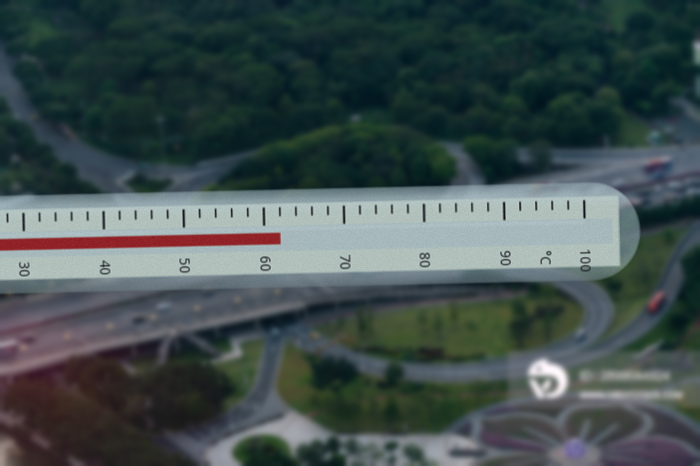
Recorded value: 62 (°C)
